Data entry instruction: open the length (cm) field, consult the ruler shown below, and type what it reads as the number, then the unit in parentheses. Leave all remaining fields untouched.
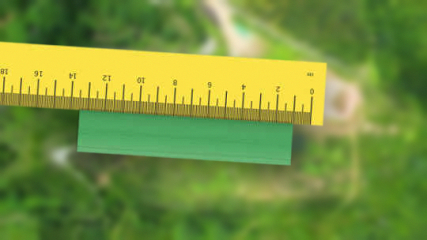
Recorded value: 12.5 (cm)
